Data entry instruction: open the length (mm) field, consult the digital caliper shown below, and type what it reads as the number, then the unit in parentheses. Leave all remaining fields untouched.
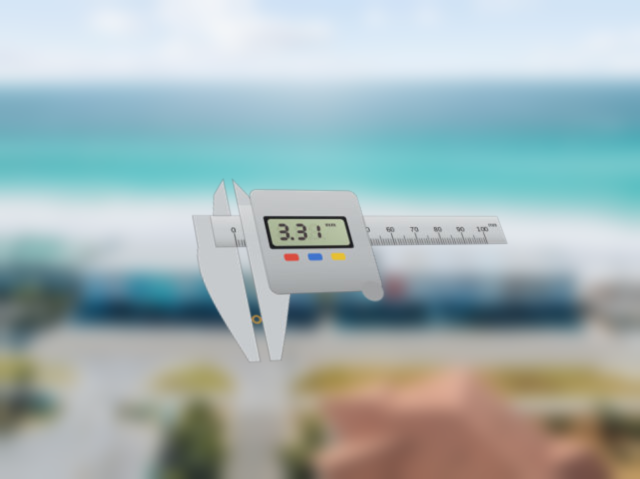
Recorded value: 3.31 (mm)
